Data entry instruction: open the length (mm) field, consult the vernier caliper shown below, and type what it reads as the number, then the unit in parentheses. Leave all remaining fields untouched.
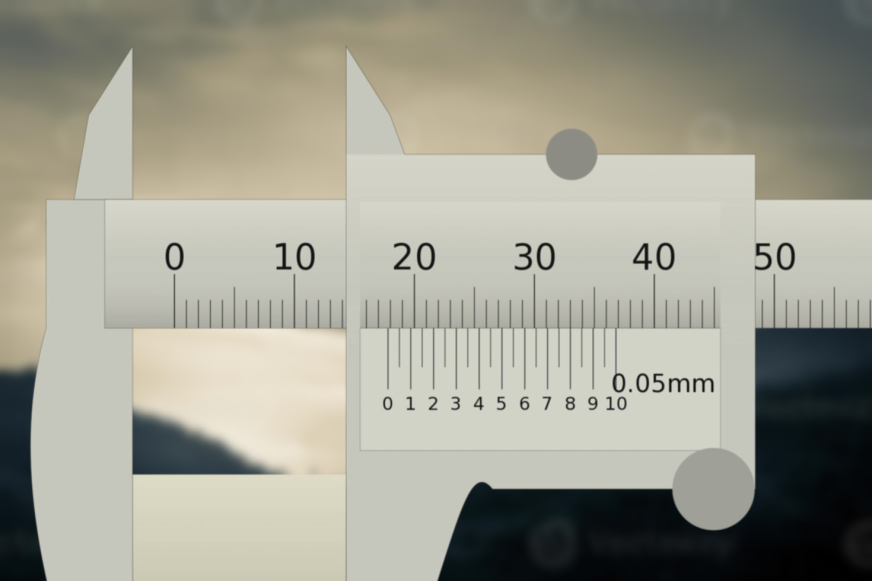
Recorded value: 17.8 (mm)
